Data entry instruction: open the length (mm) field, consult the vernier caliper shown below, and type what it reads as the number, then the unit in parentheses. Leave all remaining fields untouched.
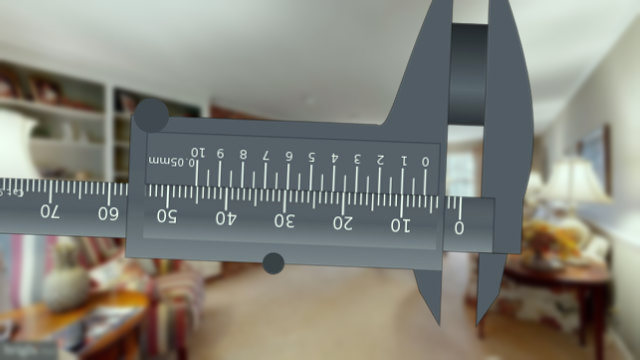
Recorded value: 6.2 (mm)
